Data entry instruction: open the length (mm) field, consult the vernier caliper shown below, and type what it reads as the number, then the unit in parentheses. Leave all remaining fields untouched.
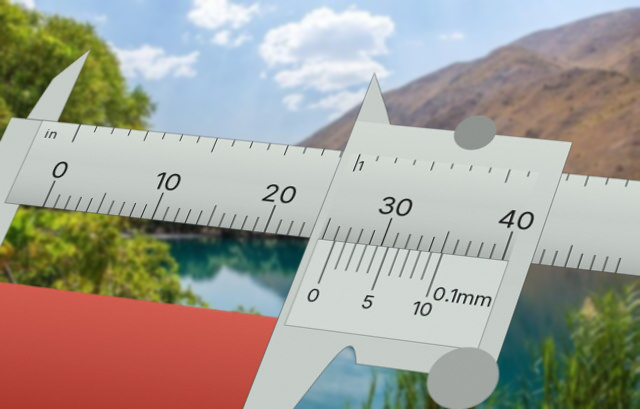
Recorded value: 26.1 (mm)
